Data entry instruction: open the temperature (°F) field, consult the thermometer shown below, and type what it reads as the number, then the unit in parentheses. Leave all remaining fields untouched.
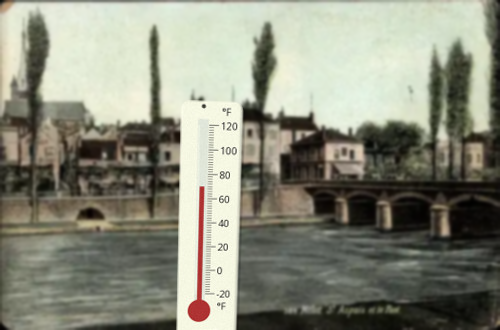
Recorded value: 70 (°F)
